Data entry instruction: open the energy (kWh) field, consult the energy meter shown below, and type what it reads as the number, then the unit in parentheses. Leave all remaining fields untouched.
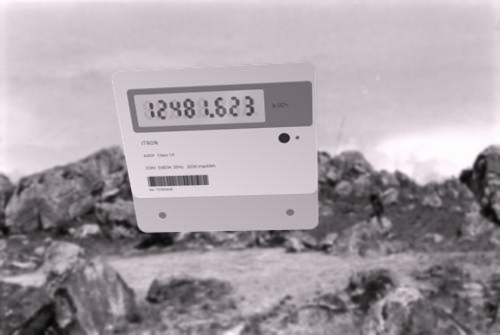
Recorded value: 12481.623 (kWh)
